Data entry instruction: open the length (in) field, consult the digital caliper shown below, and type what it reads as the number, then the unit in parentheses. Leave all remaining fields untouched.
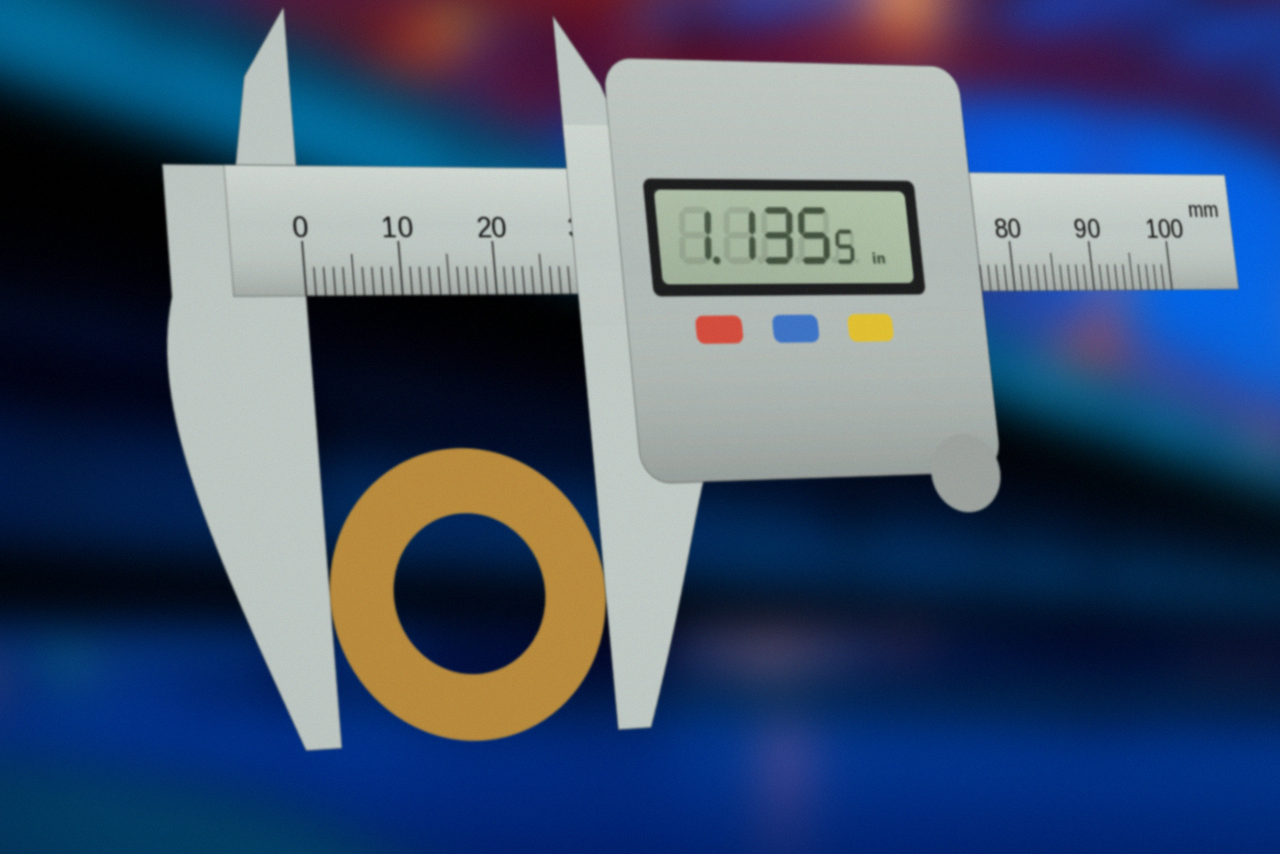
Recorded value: 1.1355 (in)
